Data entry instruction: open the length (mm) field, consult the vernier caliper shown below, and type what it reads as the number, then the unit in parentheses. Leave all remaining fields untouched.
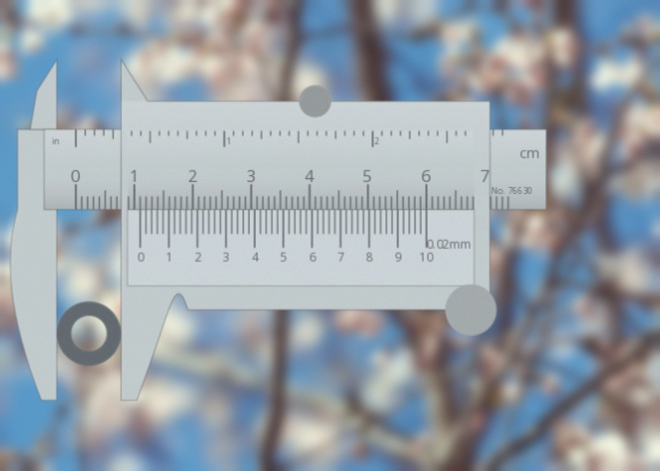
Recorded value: 11.0 (mm)
